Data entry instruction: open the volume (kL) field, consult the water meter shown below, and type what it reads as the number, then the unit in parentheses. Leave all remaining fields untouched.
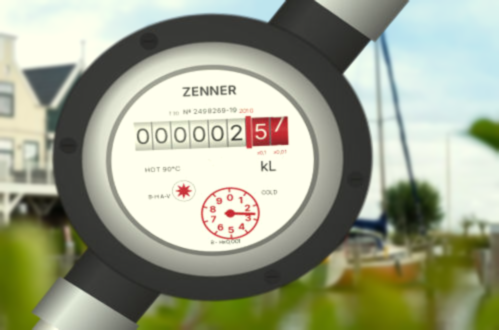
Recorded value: 2.572 (kL)
